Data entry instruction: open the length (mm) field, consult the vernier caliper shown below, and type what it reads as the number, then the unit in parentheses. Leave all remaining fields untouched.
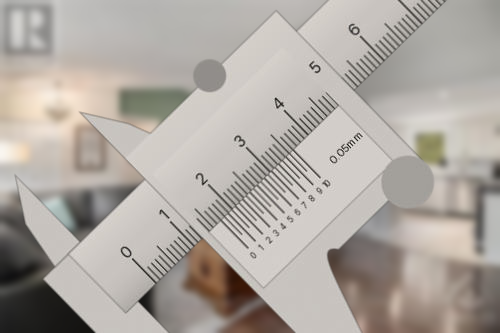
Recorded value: 17.0 (mm)
